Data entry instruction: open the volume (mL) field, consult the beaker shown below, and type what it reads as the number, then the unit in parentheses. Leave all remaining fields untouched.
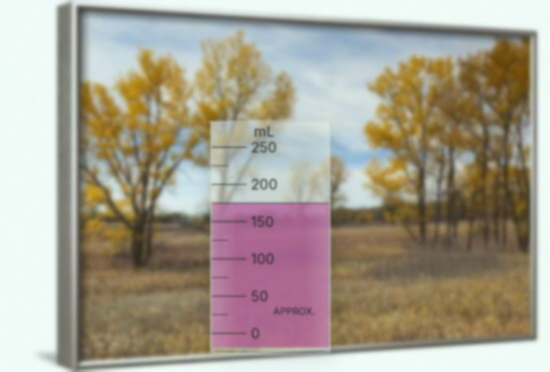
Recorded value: 175 (mL)
